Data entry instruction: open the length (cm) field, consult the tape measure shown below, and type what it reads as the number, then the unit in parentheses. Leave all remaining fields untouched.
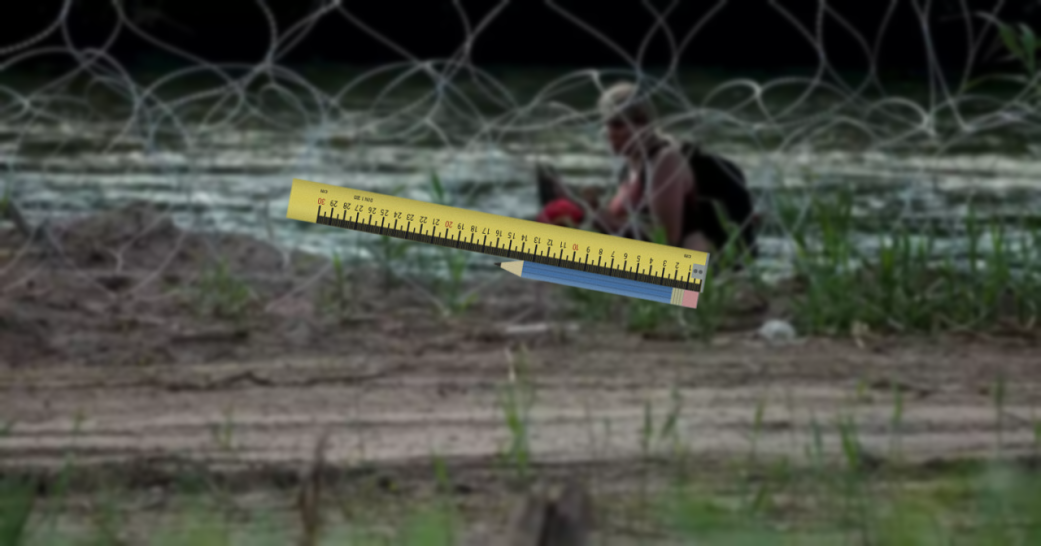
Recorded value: 16 (cm)
